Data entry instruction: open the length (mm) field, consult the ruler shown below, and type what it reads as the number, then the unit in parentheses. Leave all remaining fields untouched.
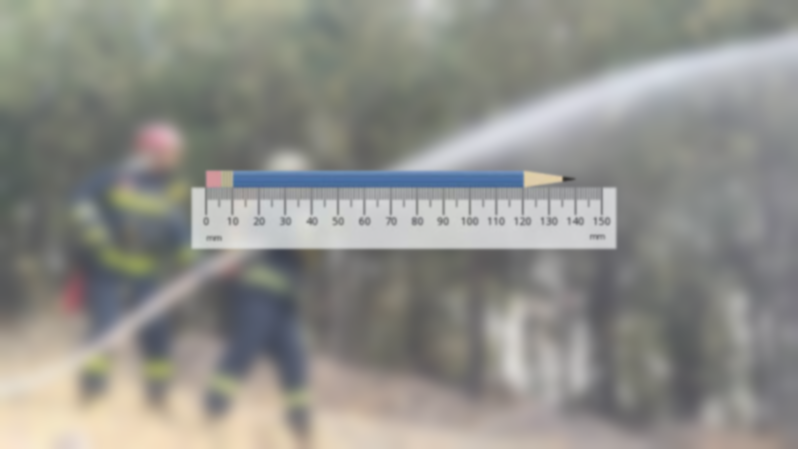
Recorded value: 140 (mm)
